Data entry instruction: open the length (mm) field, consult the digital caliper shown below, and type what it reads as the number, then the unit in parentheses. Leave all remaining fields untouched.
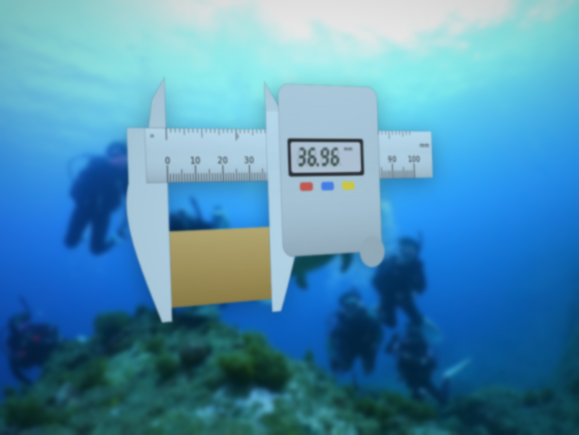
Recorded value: 36.96 (mm)
